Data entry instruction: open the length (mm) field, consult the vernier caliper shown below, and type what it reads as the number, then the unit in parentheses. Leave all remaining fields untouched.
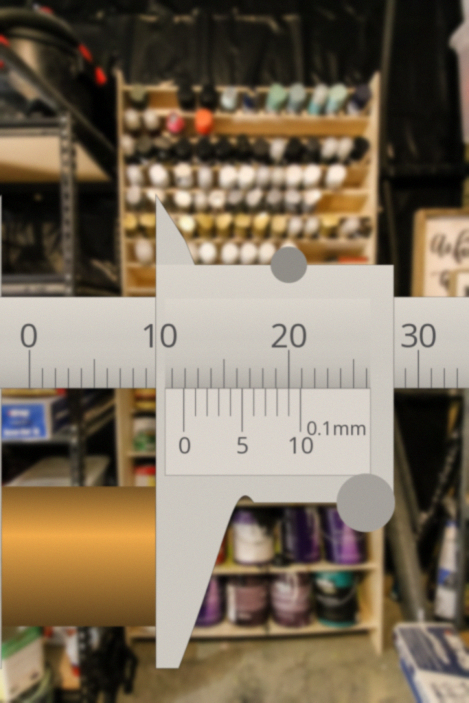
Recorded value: 11.9 (mm)
